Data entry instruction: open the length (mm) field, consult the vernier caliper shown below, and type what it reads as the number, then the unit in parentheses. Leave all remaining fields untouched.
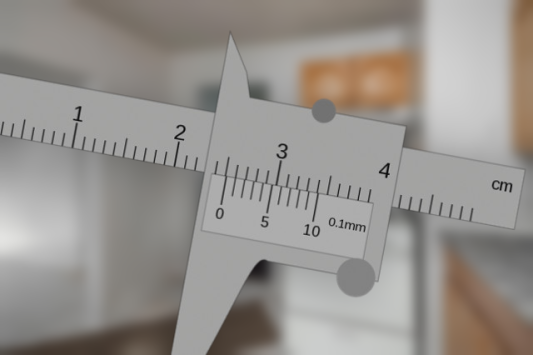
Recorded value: 25.1 (mm)
